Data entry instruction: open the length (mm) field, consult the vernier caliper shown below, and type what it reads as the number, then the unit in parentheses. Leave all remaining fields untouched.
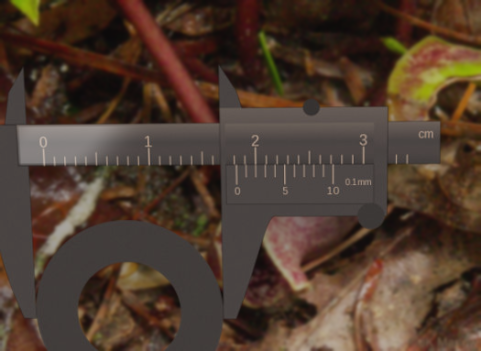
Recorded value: 18.2 (mm)
